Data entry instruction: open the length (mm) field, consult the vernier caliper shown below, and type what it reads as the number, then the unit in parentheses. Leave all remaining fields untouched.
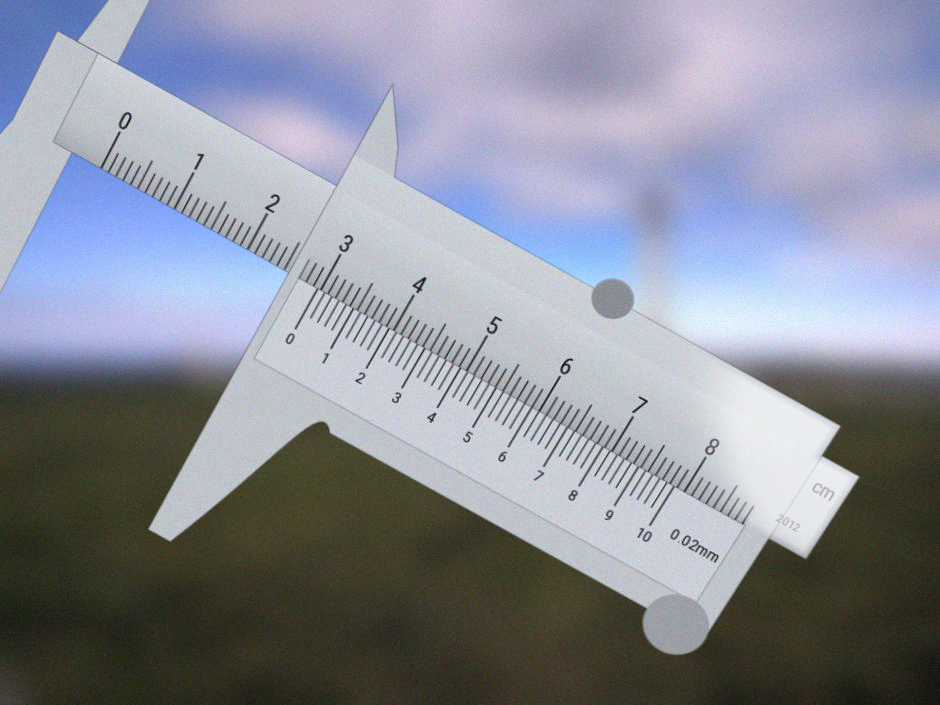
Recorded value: 29.6 (mm)
